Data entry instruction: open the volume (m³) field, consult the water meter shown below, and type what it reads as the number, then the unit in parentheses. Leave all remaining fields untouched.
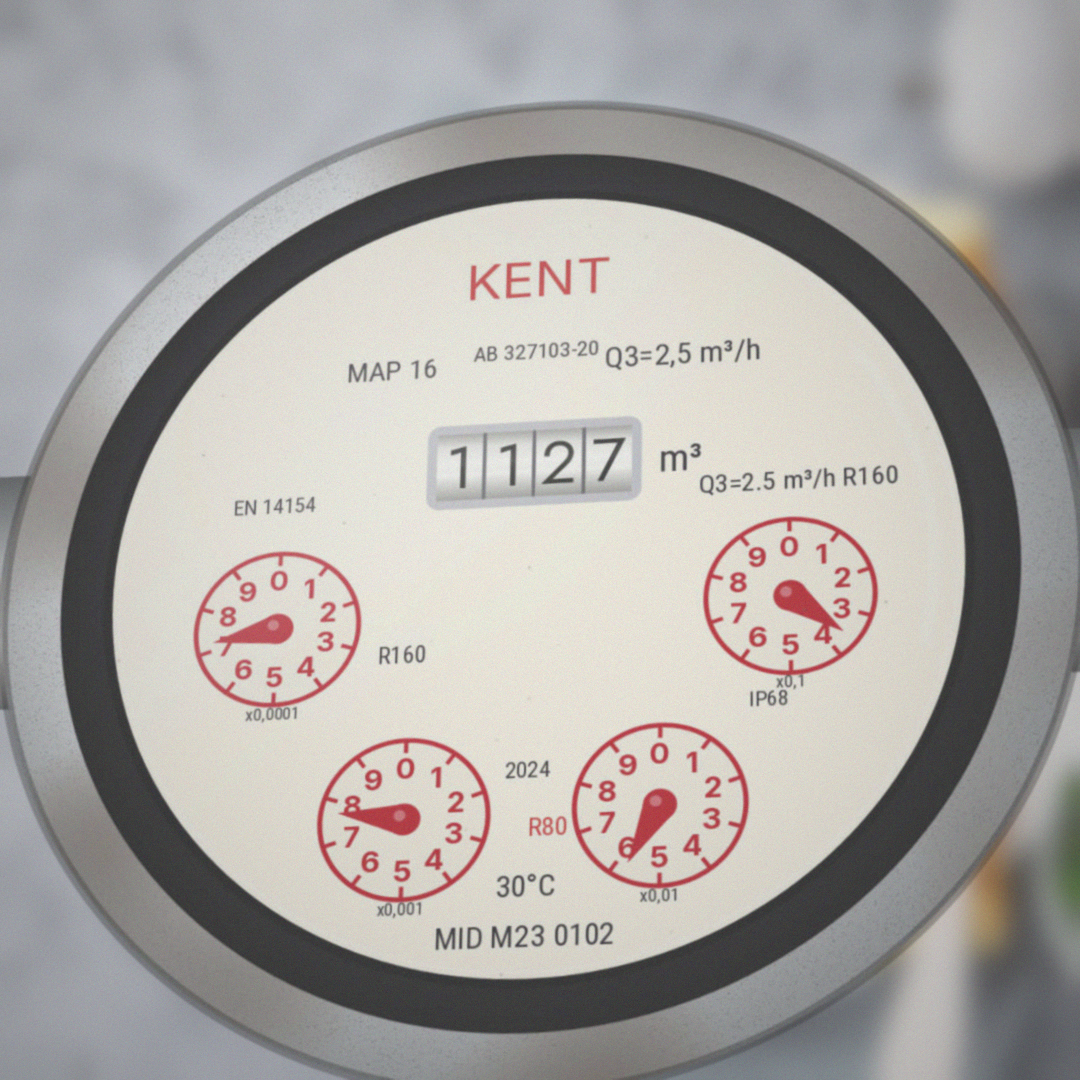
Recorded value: 1127.3577 (m³)
